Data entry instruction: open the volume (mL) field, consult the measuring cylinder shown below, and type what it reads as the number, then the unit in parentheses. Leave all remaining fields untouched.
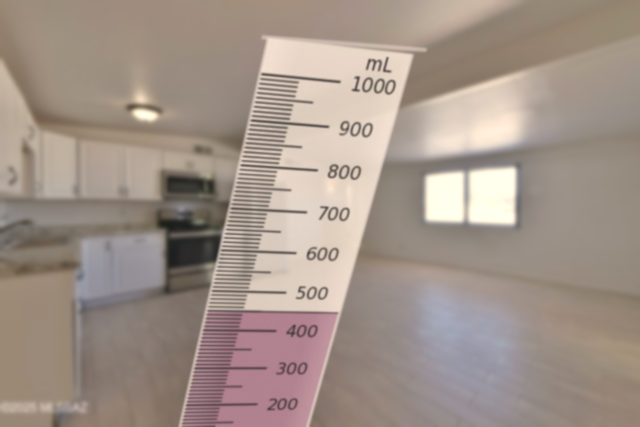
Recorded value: 450 (mL)
